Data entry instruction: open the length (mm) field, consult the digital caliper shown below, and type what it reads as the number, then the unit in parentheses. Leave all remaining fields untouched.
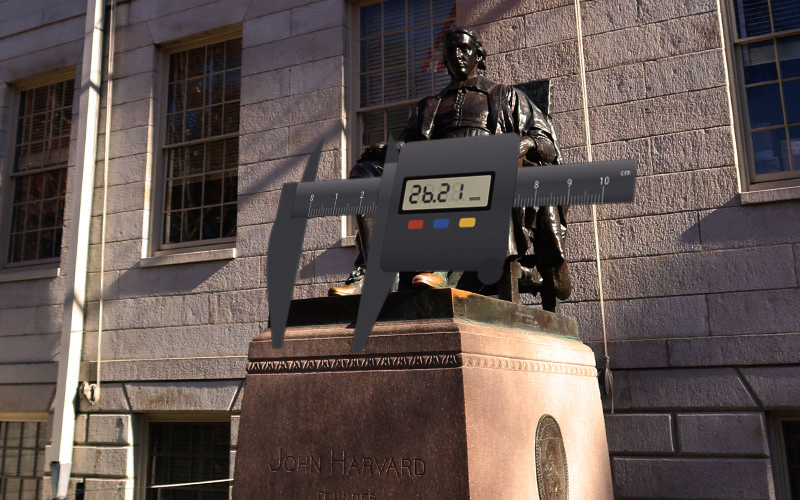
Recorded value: 26.21 (mm)
